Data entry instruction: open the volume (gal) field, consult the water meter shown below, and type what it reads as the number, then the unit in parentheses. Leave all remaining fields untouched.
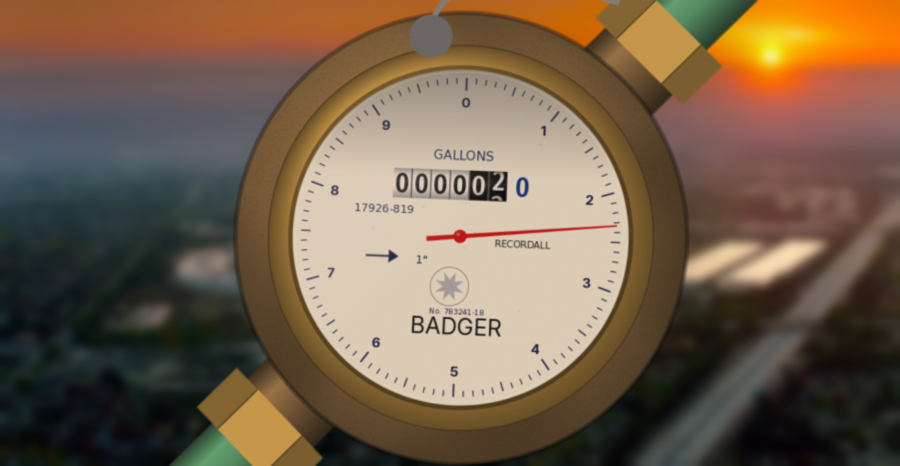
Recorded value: 22.3 (gal)
